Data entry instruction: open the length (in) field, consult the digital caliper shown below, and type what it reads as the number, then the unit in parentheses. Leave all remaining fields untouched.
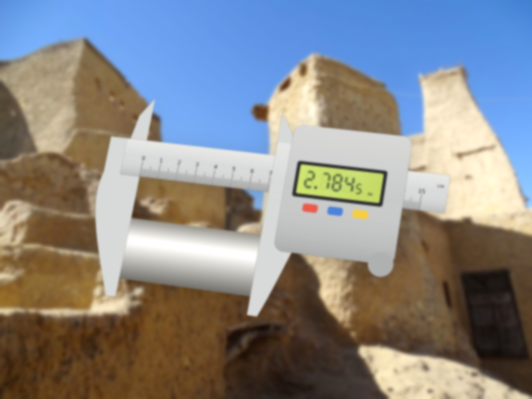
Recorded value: 2.7845 (in)
